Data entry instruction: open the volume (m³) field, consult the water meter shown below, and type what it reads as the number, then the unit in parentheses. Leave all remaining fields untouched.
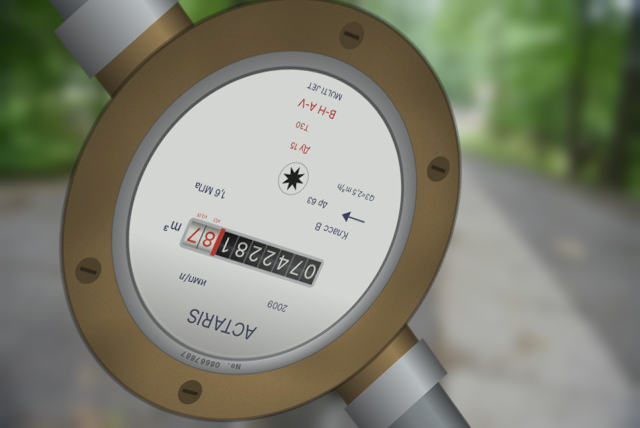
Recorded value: 742281.87 (m³)
